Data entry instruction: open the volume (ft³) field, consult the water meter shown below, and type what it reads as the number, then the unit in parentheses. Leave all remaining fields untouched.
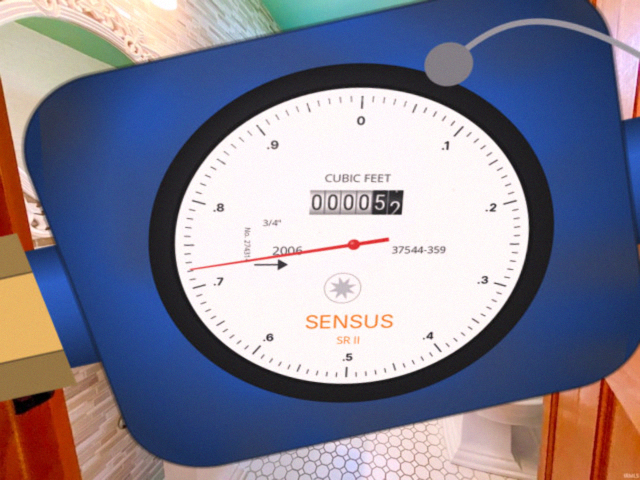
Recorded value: 51.72 (ft³)
